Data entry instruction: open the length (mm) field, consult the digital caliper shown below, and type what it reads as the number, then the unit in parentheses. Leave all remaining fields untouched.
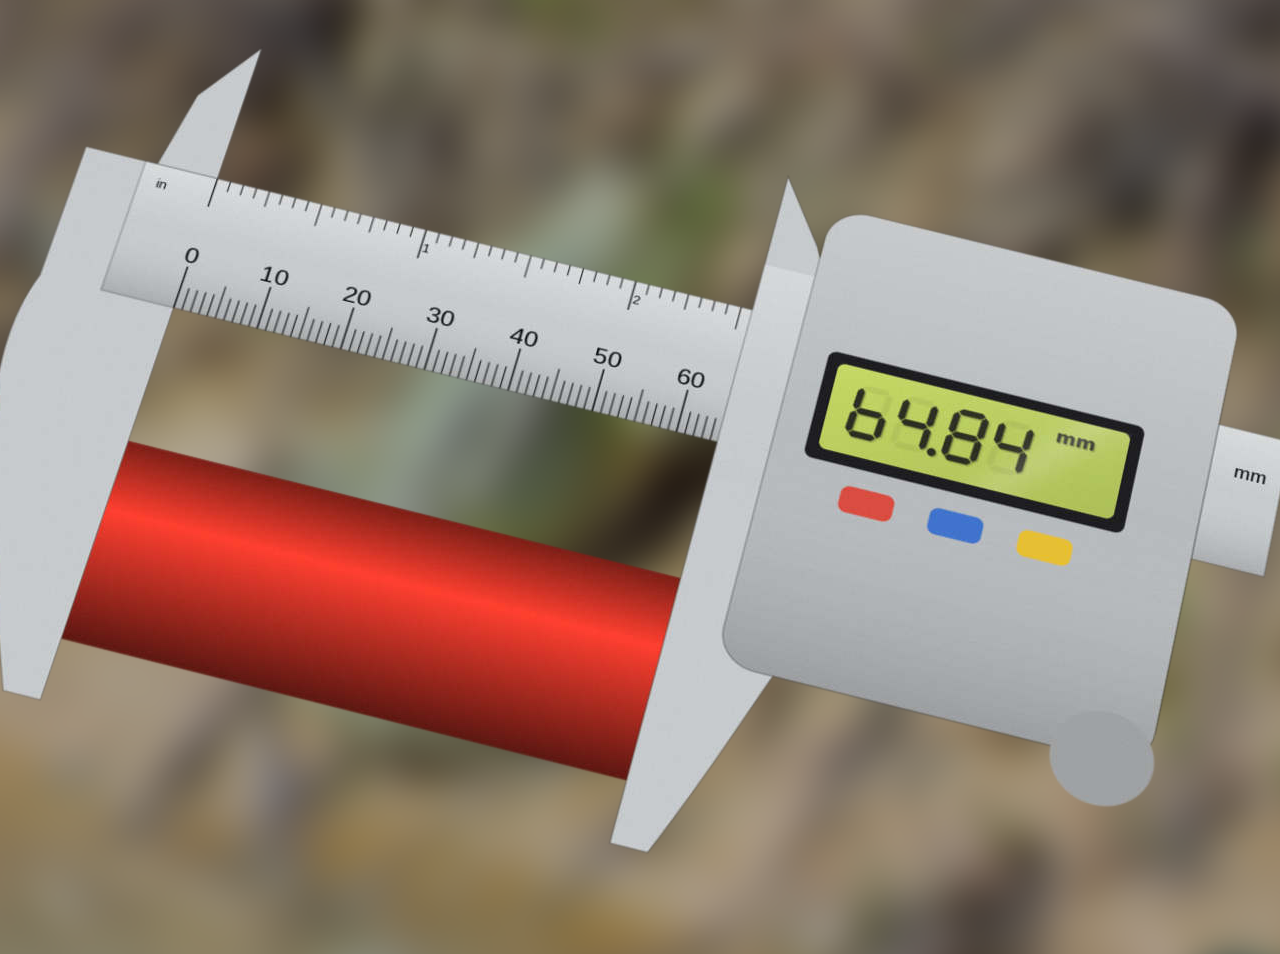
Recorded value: 64.84 (mm)
